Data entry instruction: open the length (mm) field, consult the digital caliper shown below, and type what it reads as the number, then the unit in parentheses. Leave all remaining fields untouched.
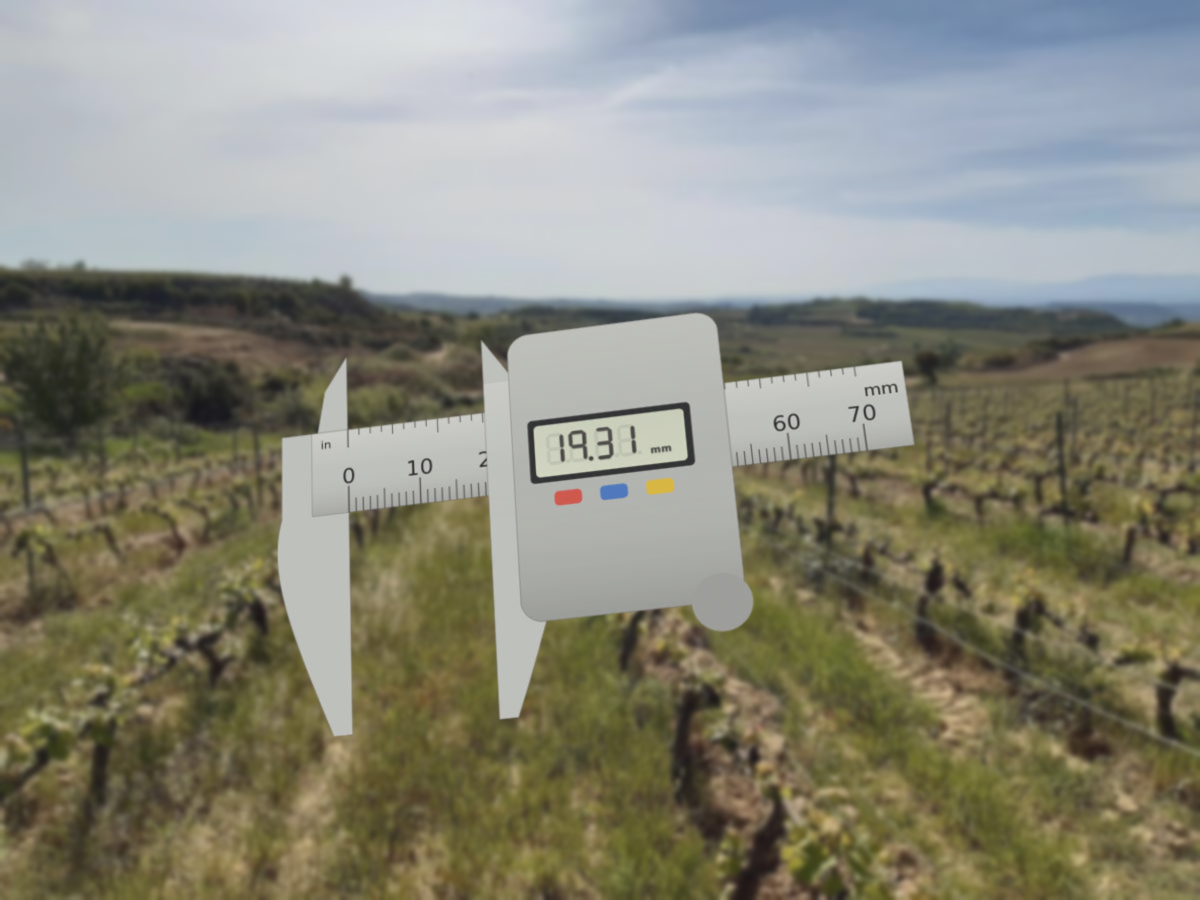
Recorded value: 19.31 (mm)
